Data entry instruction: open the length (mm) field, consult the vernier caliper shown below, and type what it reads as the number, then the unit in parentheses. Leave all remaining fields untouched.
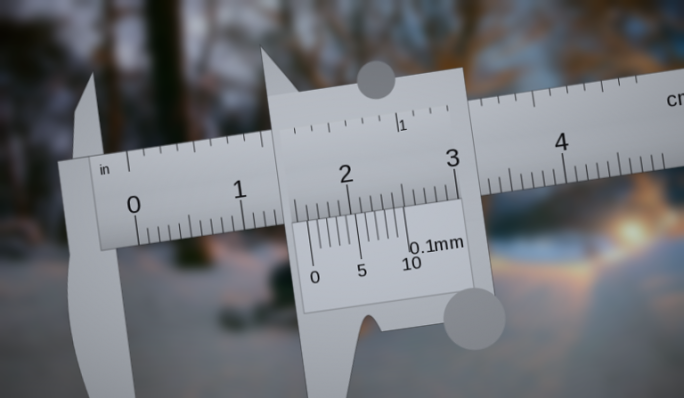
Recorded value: 15.9 (mm)
